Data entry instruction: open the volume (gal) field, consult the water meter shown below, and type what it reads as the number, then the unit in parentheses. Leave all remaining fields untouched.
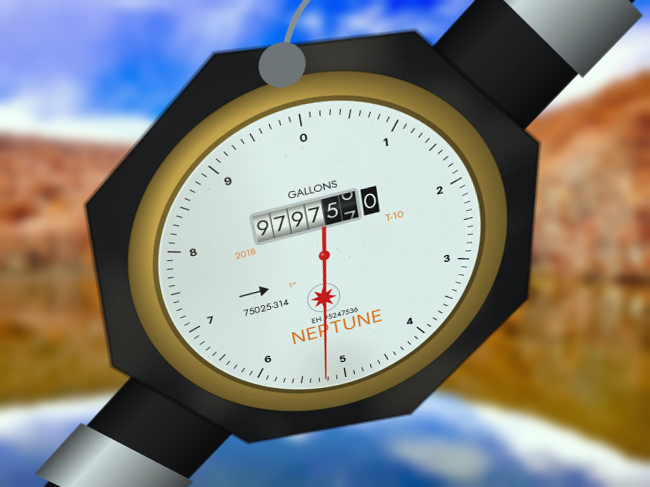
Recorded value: 9797565.2 (gal)
